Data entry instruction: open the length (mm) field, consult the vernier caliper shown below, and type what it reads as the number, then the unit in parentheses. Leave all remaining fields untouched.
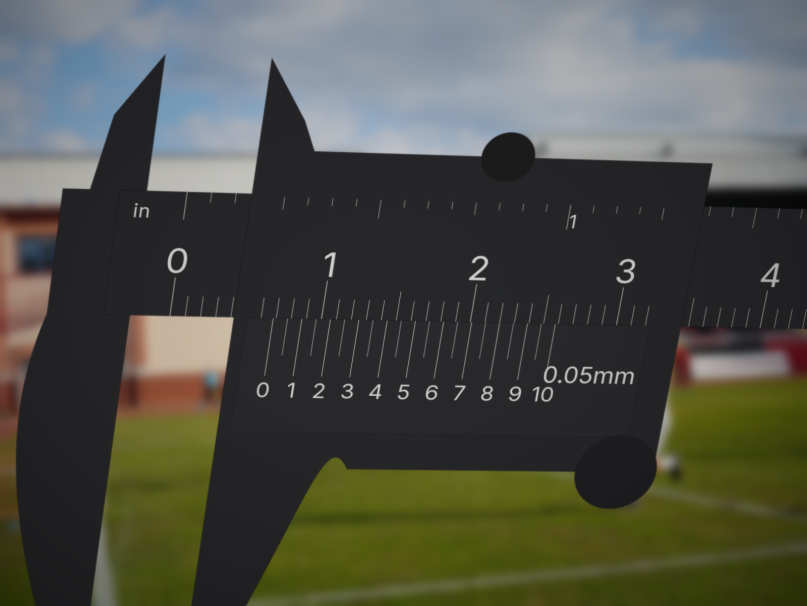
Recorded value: 6.8 (mm)
